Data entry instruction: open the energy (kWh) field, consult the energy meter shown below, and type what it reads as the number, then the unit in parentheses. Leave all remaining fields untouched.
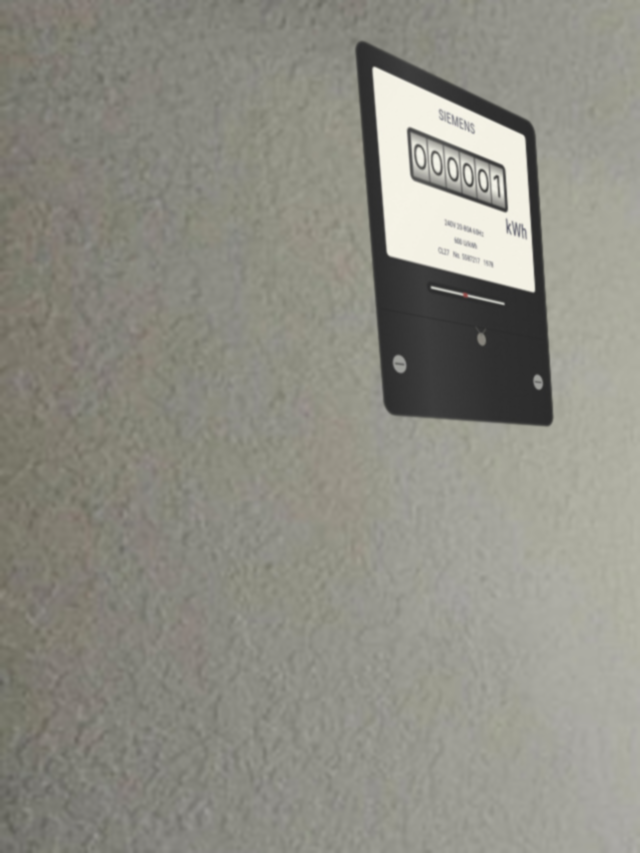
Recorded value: 1 (kWh)
